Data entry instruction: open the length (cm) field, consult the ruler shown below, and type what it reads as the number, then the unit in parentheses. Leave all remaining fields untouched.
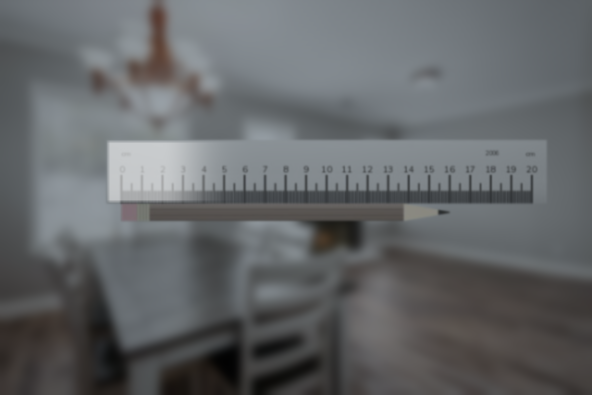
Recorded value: 16 (cm)
